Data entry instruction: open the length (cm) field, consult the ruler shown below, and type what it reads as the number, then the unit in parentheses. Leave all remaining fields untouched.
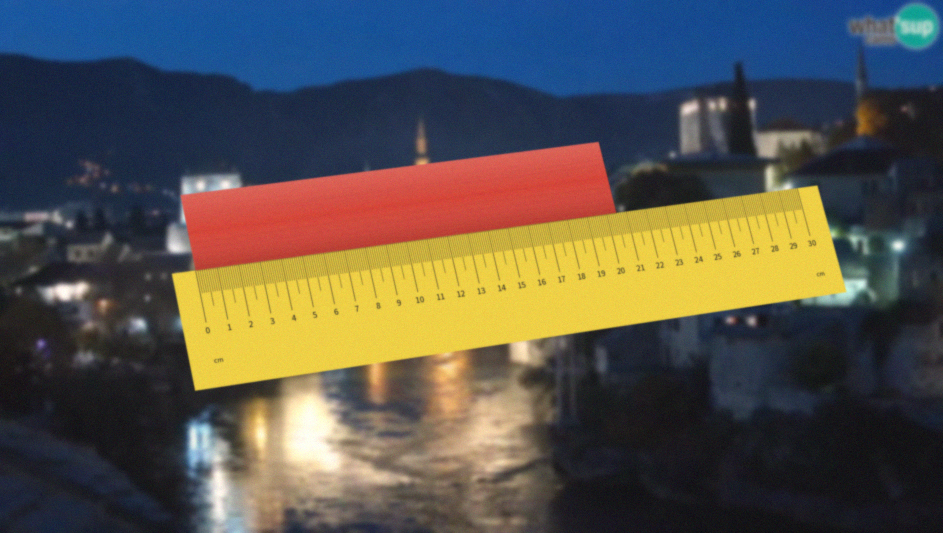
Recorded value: 20.5 (cm)
